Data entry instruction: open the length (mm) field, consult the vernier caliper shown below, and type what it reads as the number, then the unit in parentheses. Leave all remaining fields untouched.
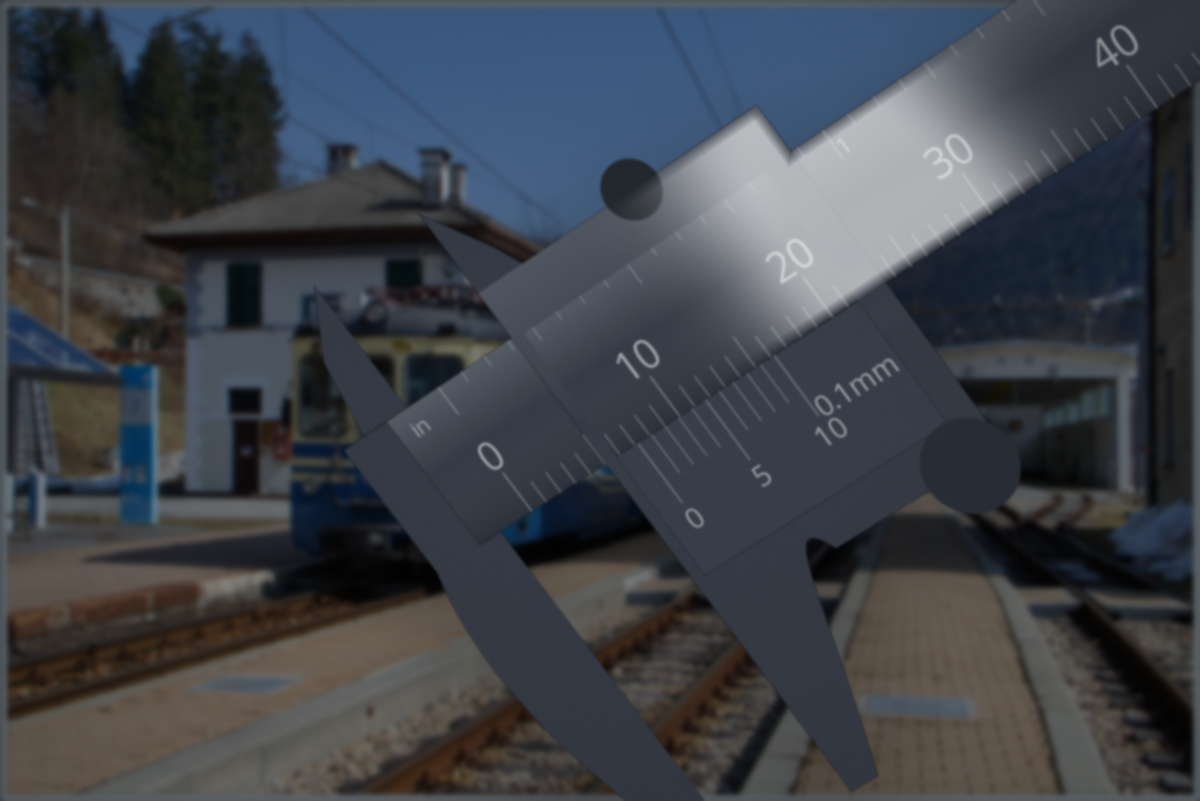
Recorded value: 7.2 (mm)
